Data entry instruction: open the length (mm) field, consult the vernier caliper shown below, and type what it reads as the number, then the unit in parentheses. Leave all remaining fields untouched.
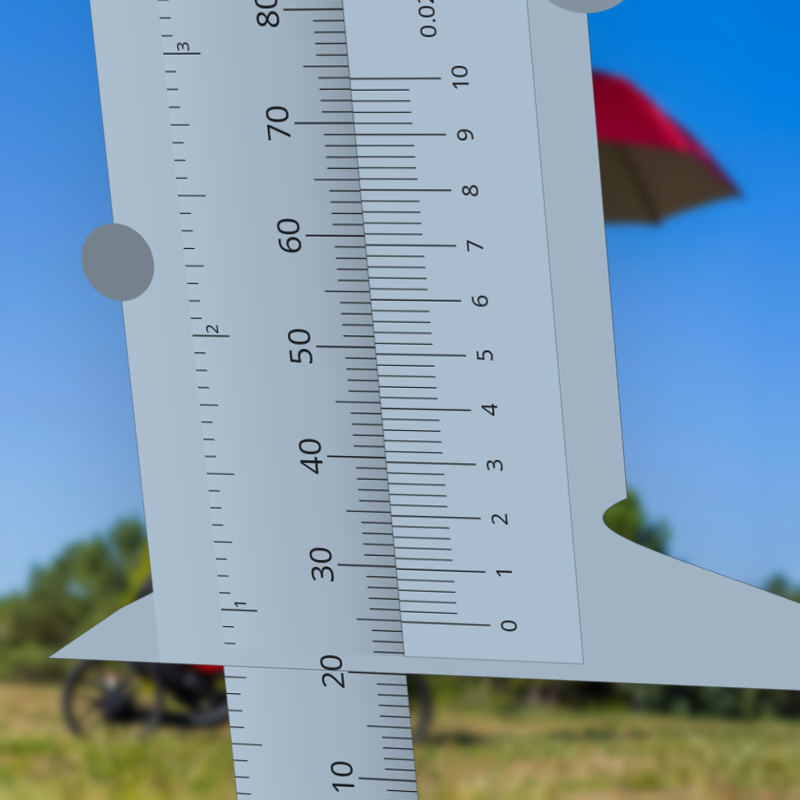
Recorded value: 24.9 (mm)
